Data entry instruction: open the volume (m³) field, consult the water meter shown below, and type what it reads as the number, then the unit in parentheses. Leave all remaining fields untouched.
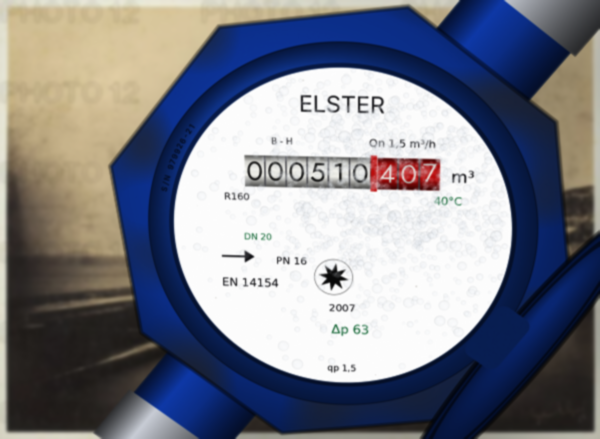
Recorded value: 510.407 (m³)
